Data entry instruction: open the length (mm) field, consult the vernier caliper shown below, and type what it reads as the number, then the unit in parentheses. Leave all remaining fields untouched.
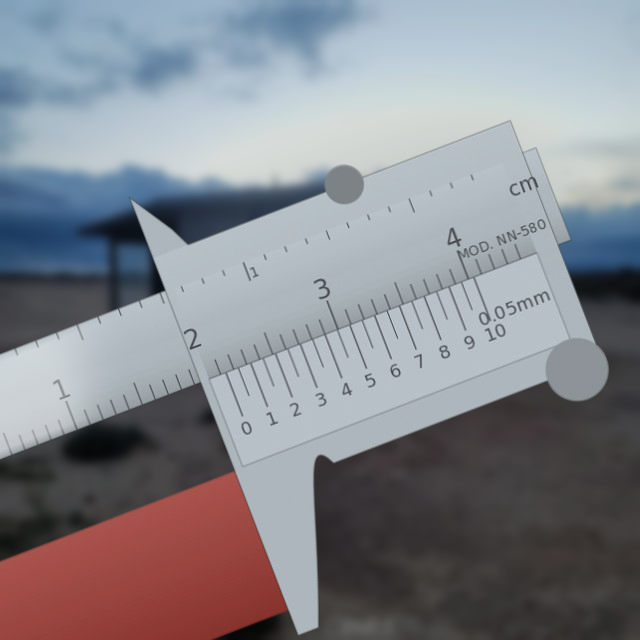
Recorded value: 21.4 (mm)
